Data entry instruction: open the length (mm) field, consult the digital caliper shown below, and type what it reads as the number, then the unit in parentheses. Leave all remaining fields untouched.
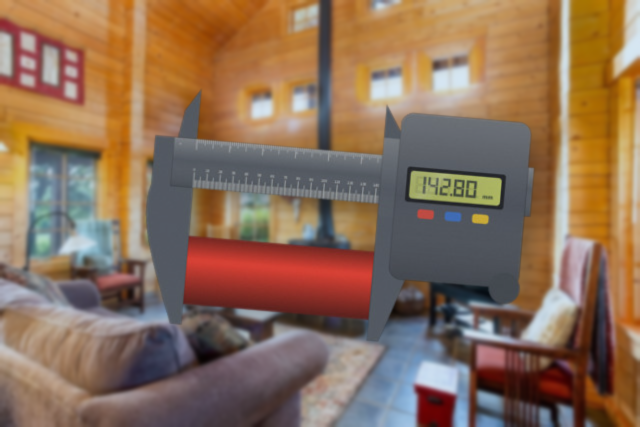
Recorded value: 142.80 (mm)
